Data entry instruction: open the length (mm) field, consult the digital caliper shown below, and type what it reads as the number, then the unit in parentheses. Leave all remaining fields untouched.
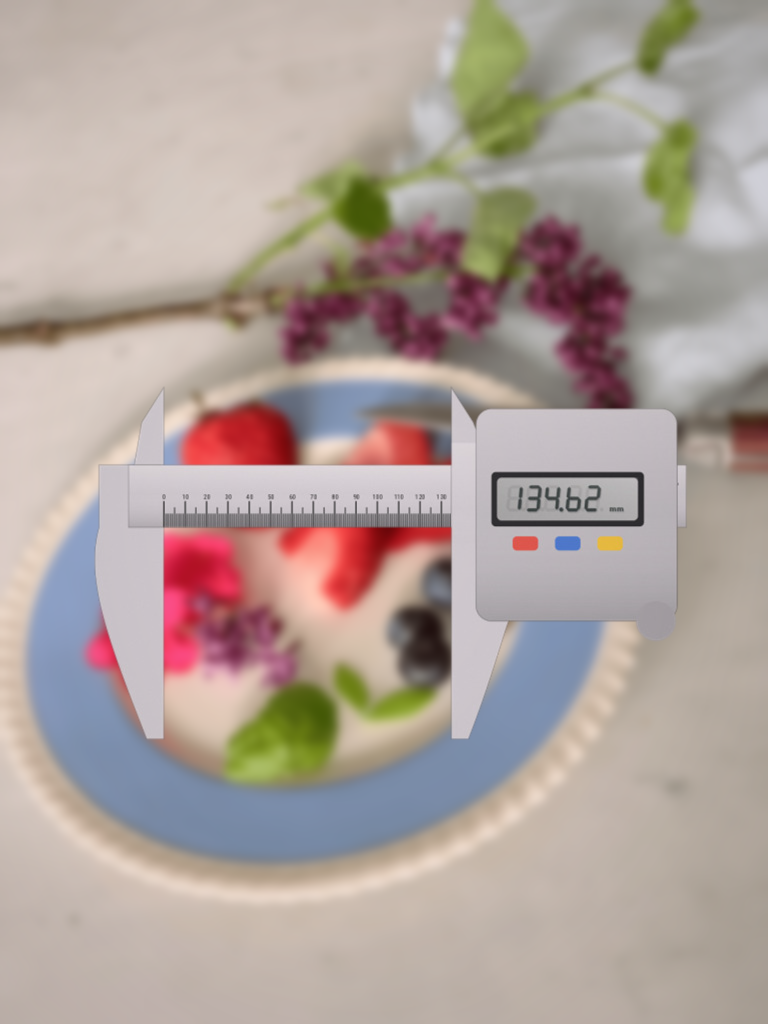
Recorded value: 134.62 (mm)
